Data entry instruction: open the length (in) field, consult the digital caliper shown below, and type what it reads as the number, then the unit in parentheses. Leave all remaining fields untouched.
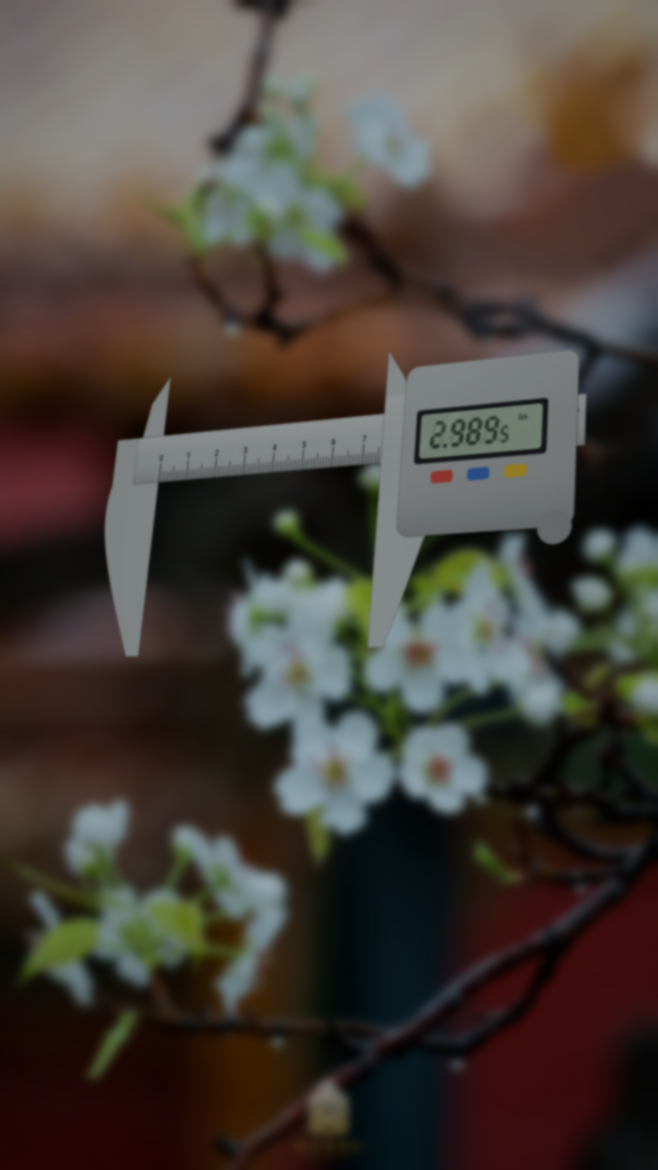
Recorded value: 2.9895 (in)
